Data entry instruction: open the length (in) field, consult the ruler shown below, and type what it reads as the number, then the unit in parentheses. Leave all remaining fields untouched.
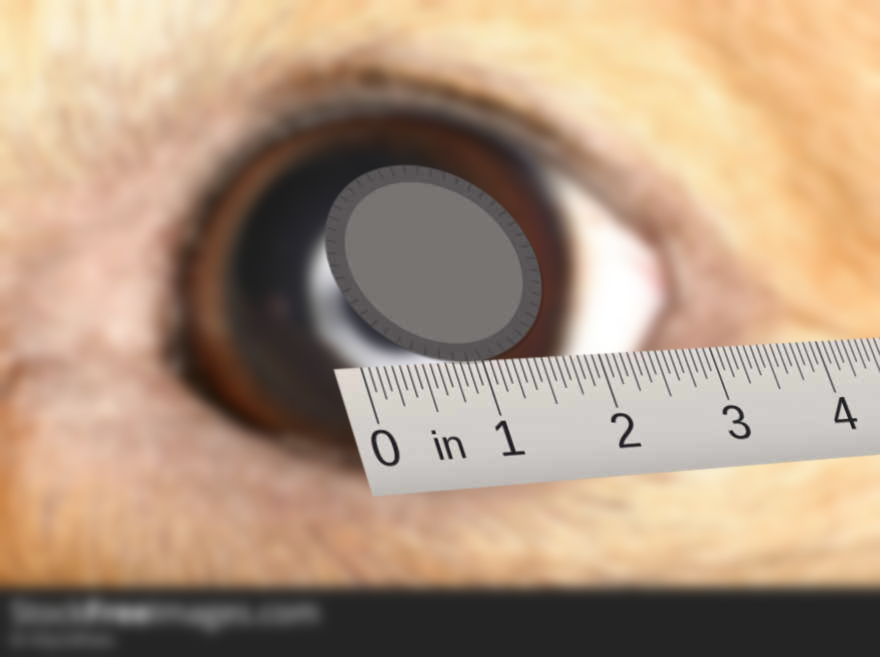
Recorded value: 1.75 (in)
